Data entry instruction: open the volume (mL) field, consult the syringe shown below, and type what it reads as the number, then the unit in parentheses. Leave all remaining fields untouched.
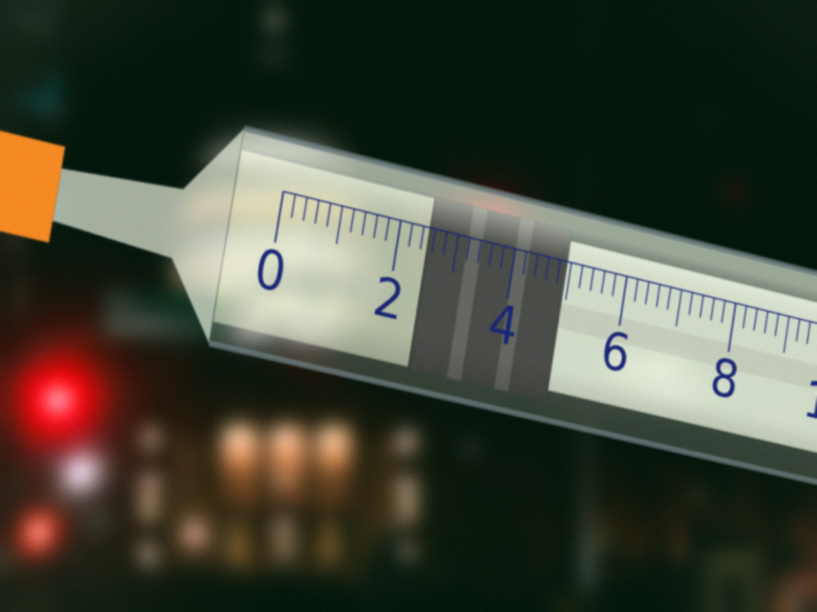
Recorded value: 2.5 (mL)
